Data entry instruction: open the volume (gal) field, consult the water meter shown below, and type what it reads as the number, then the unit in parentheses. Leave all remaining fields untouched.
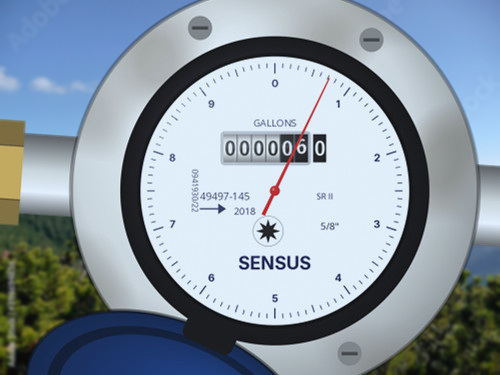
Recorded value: 60.7 (gal)
